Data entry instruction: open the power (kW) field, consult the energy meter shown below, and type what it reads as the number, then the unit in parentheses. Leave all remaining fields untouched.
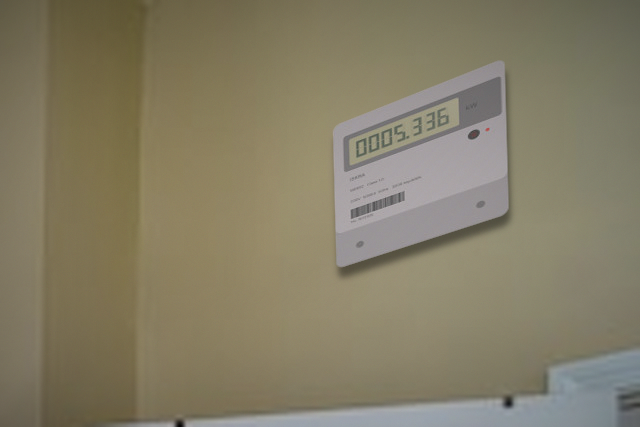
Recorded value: 5.336 (kW)
